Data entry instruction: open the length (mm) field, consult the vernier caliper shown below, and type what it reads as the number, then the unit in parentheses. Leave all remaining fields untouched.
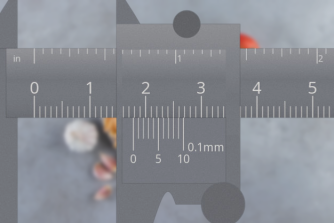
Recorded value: 17.8 (mm)
